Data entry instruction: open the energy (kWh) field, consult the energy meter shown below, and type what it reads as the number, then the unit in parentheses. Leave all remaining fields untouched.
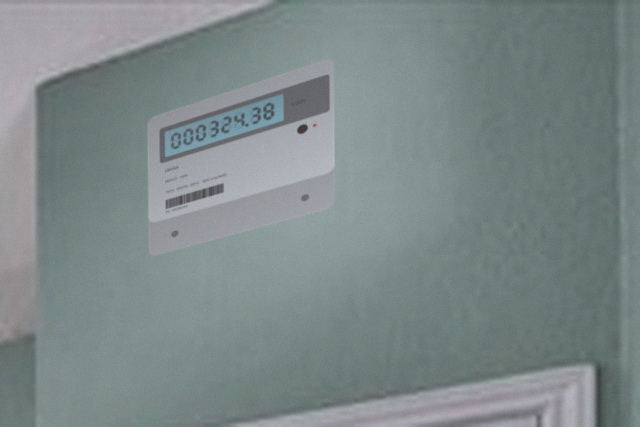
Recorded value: 324.38 (kWh)
